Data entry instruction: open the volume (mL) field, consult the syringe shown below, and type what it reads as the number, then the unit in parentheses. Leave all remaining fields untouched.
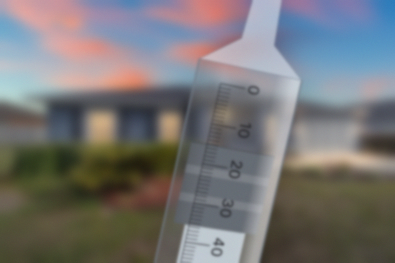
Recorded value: 15 (mL)
